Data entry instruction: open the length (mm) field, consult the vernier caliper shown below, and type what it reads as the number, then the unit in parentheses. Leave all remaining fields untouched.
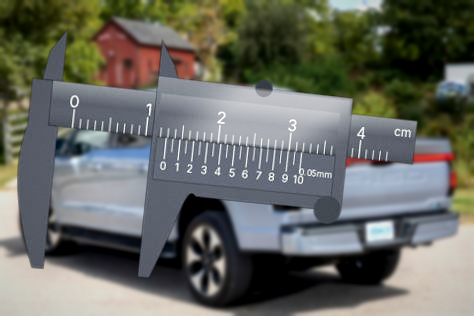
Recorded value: 12.8 (mm)
